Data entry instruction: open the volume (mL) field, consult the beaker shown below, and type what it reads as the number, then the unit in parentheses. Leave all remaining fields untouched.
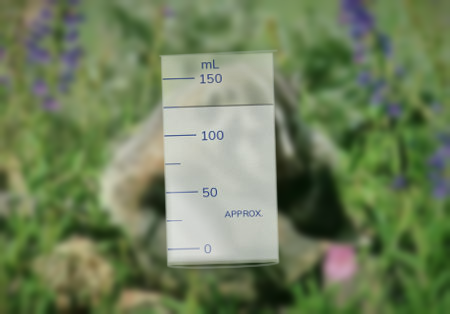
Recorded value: 125 (mL)
